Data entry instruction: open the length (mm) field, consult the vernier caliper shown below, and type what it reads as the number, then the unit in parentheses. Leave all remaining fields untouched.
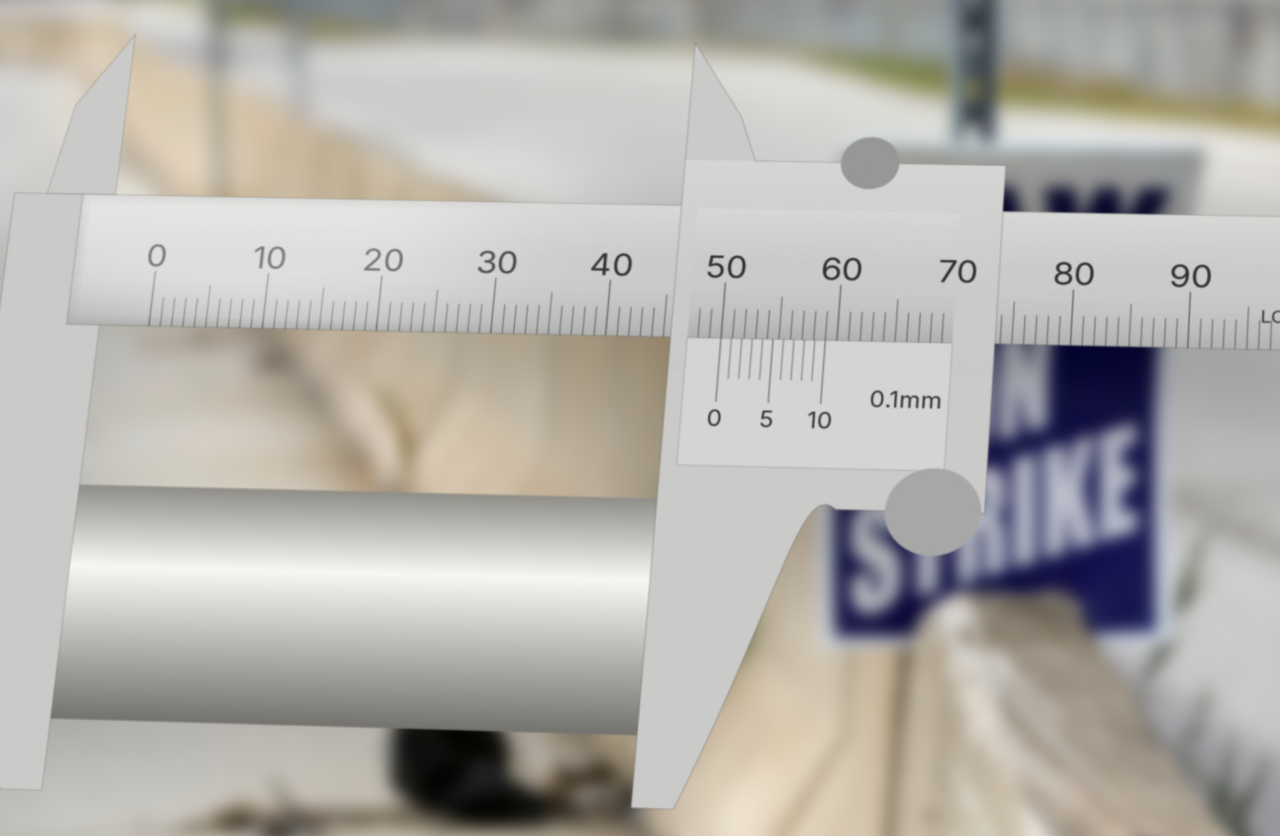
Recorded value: 50.0 (mm)
